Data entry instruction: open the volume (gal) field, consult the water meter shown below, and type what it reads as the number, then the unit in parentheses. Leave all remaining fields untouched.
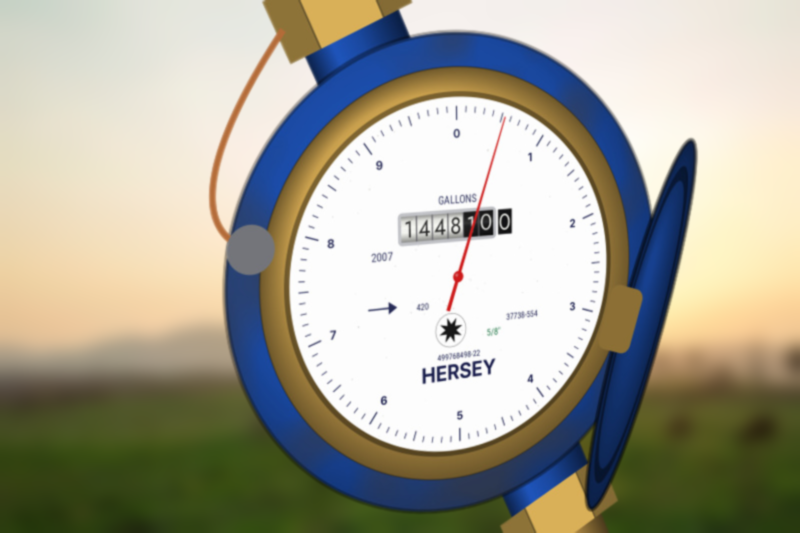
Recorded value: 1448100.5 (gal)
